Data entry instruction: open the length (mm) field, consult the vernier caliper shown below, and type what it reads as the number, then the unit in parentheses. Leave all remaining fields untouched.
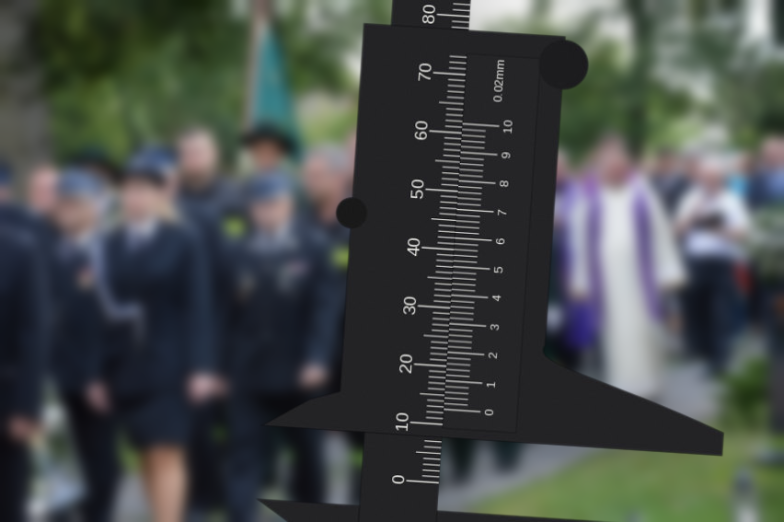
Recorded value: 12.6 (mm)
